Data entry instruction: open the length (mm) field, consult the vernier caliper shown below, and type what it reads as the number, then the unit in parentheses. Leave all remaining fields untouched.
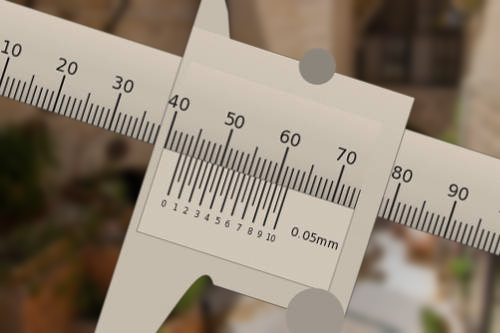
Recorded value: 43.0 (mm)
